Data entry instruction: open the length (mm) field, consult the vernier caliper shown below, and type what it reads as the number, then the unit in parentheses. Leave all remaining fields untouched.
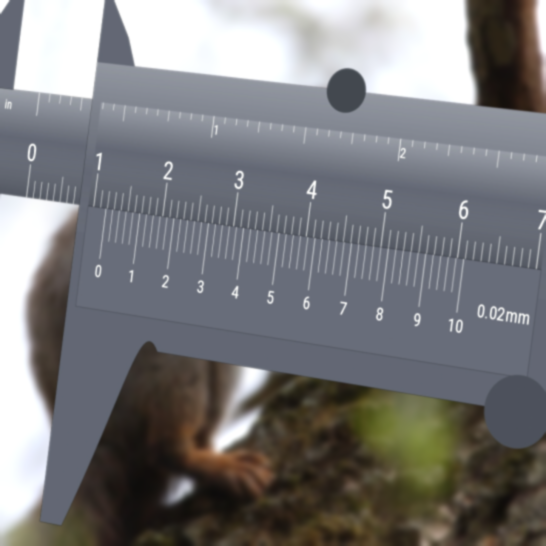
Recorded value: 11.8 (mm)
